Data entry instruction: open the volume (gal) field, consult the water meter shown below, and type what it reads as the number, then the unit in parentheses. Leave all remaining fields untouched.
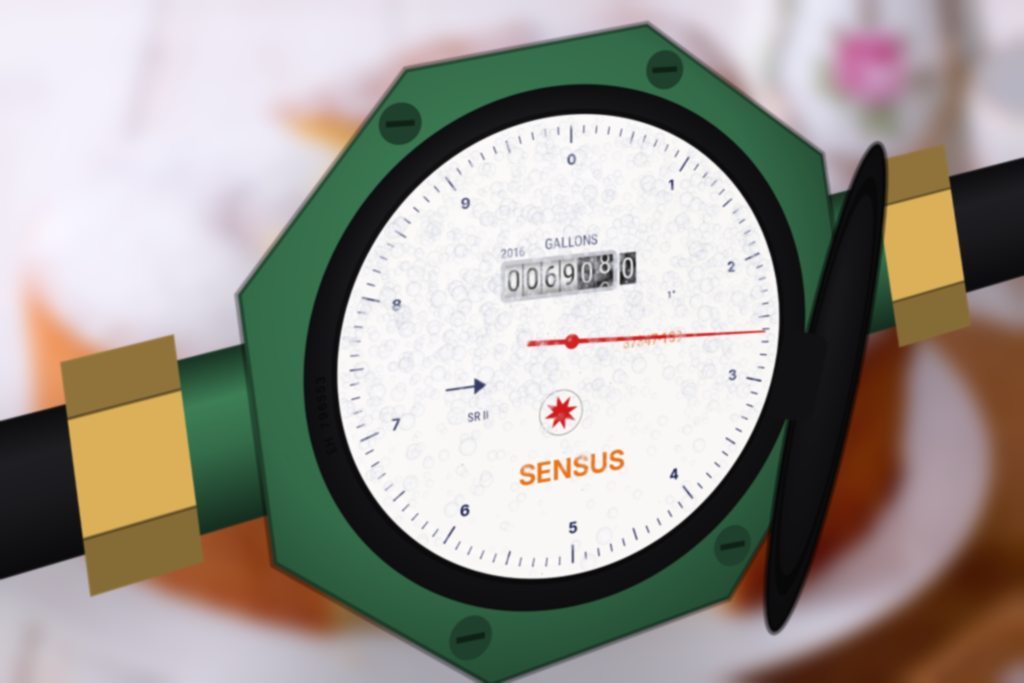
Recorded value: 69082.6 (gal)
